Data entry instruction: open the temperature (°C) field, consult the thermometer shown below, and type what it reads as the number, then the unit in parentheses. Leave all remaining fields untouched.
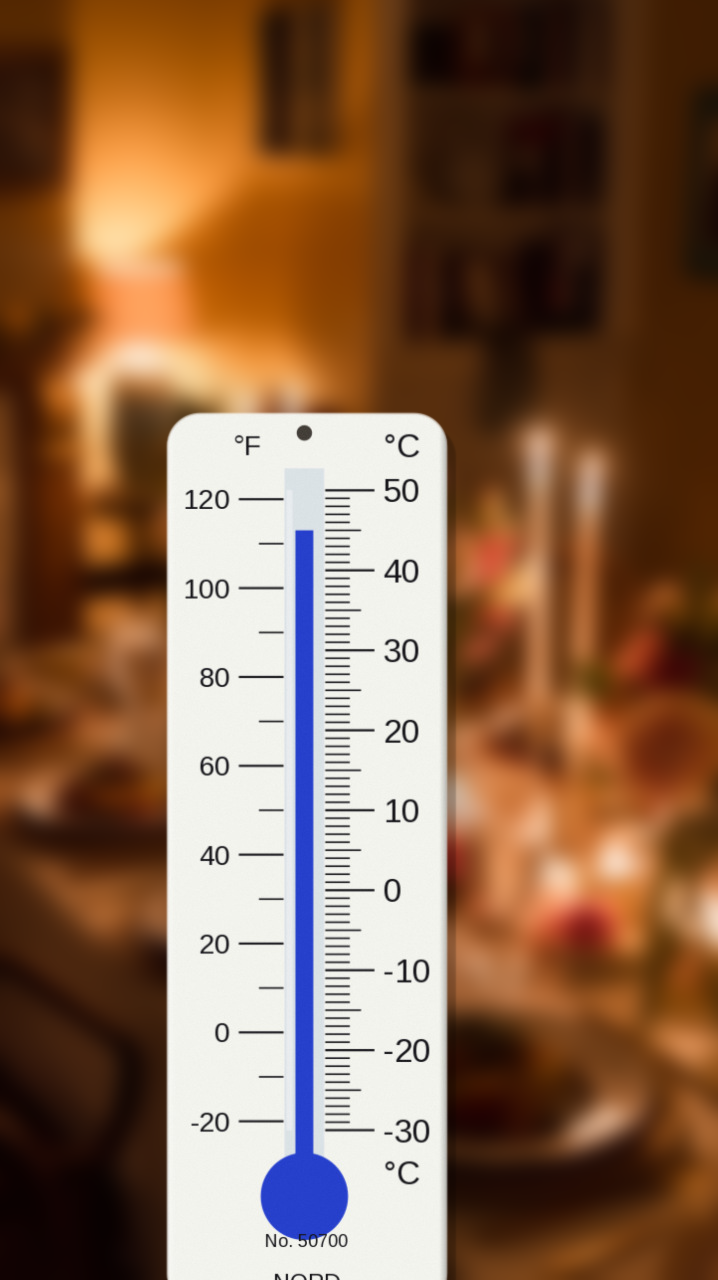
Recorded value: 45 (°C)
